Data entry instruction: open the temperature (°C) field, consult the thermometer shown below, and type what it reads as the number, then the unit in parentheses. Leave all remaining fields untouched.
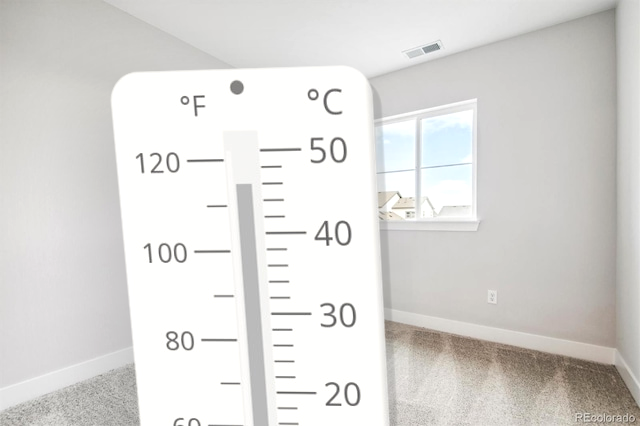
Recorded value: 46 (°C)
